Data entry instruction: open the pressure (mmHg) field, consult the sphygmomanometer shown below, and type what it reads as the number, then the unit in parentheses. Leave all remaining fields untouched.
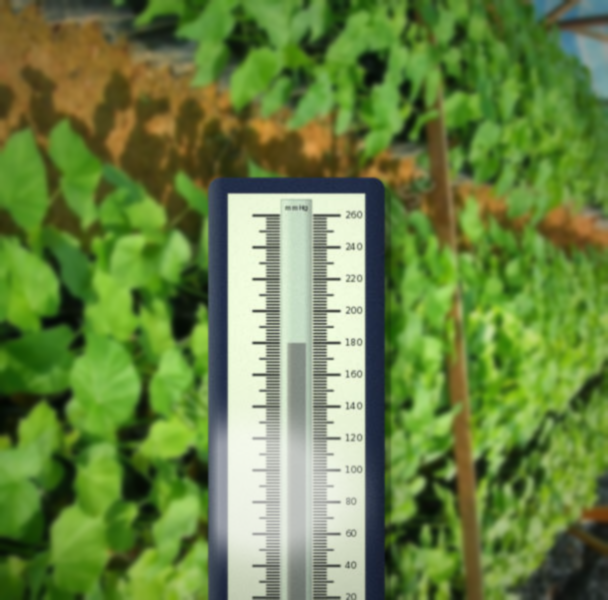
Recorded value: 180 (mmHg)
